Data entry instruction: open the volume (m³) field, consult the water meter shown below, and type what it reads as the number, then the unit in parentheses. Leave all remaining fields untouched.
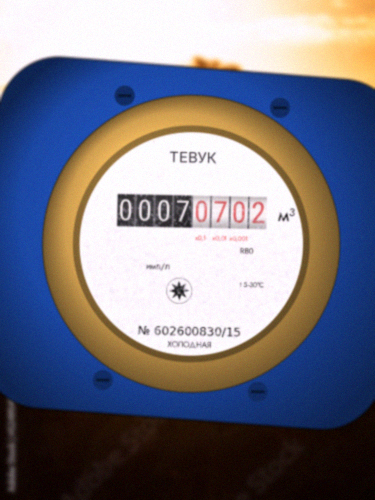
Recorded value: 7.0702 (m³)
